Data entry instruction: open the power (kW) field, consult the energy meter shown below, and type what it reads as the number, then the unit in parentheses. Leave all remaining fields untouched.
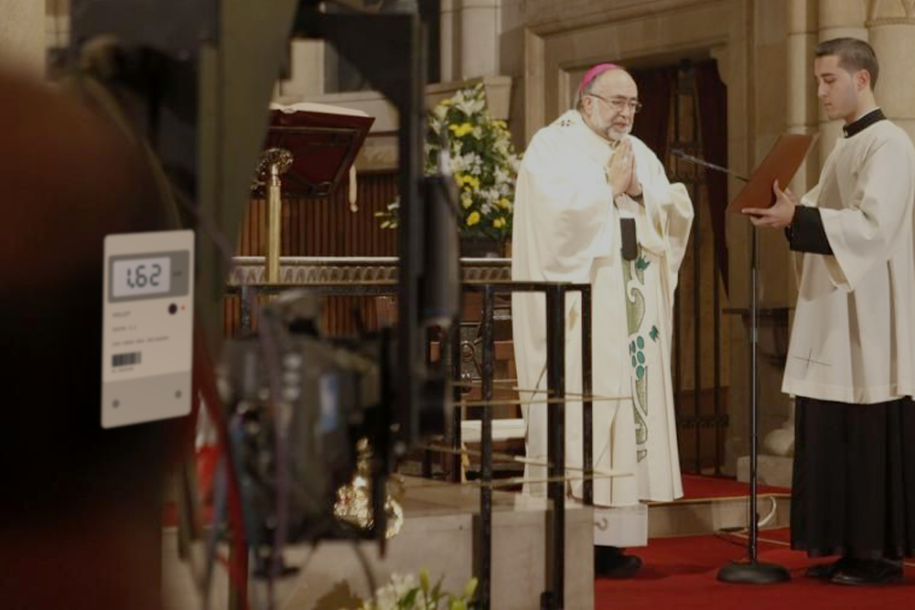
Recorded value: 1.62 (kW)
